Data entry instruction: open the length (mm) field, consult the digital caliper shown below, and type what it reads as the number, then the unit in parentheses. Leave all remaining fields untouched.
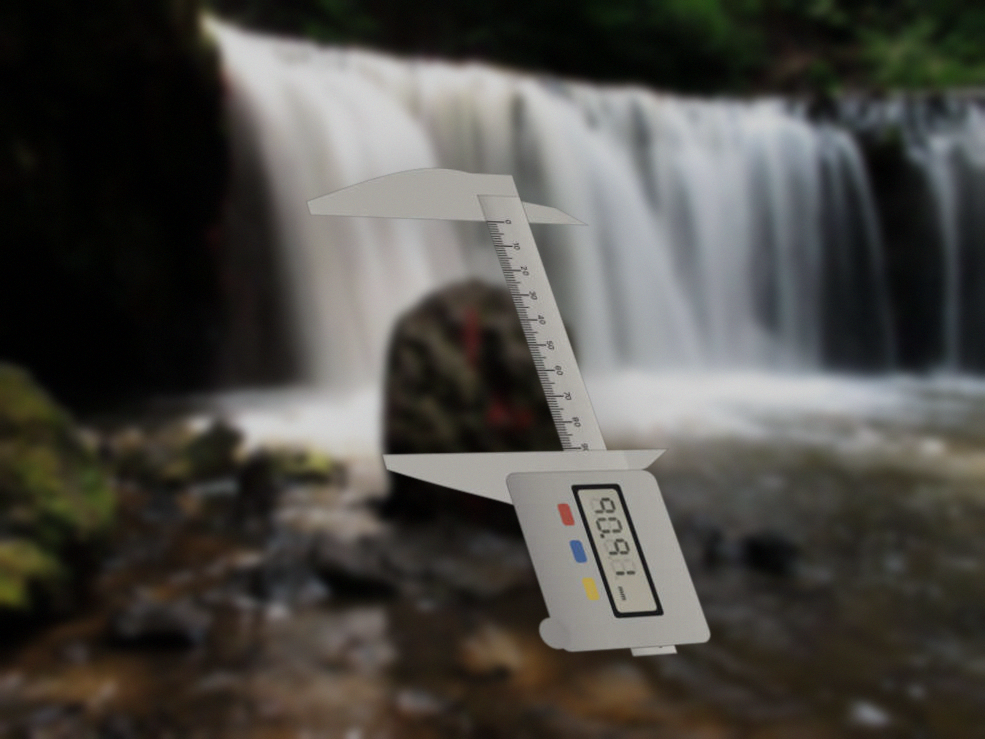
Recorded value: 90.91 (mm)
